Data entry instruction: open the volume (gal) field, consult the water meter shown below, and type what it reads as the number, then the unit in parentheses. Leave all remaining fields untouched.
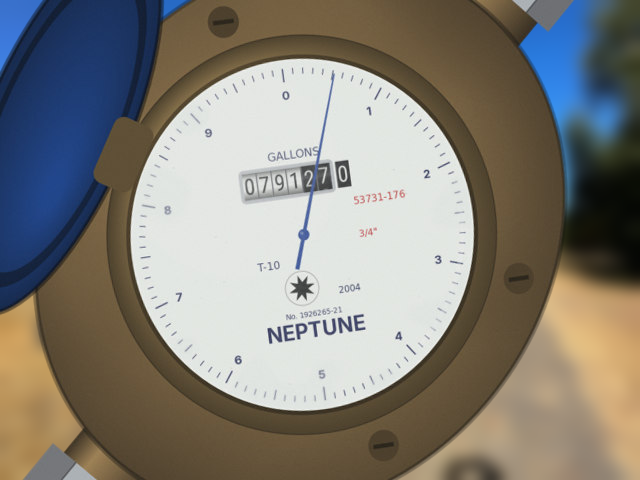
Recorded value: 791270.5 (gal)
